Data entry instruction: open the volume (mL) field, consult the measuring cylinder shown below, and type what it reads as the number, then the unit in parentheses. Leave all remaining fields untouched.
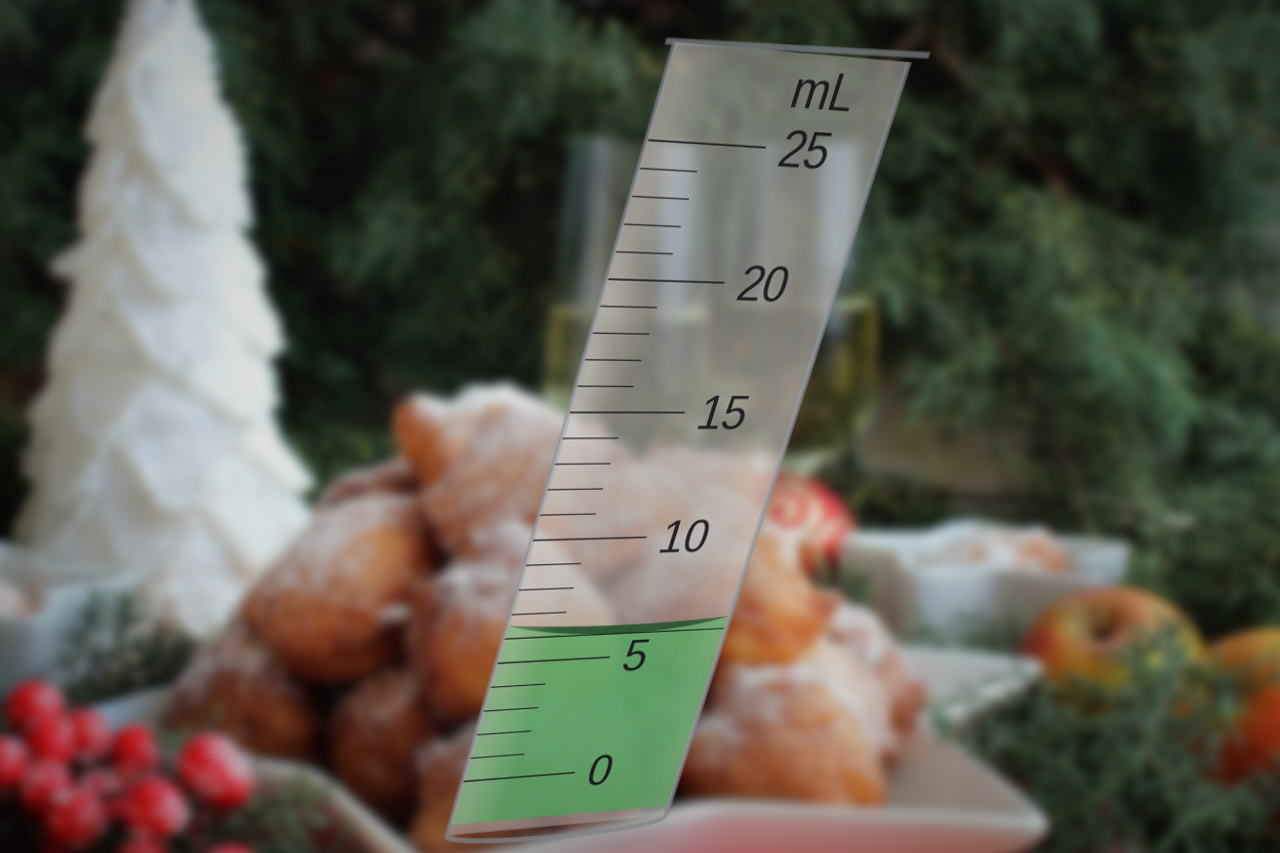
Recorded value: 6 (mL)
